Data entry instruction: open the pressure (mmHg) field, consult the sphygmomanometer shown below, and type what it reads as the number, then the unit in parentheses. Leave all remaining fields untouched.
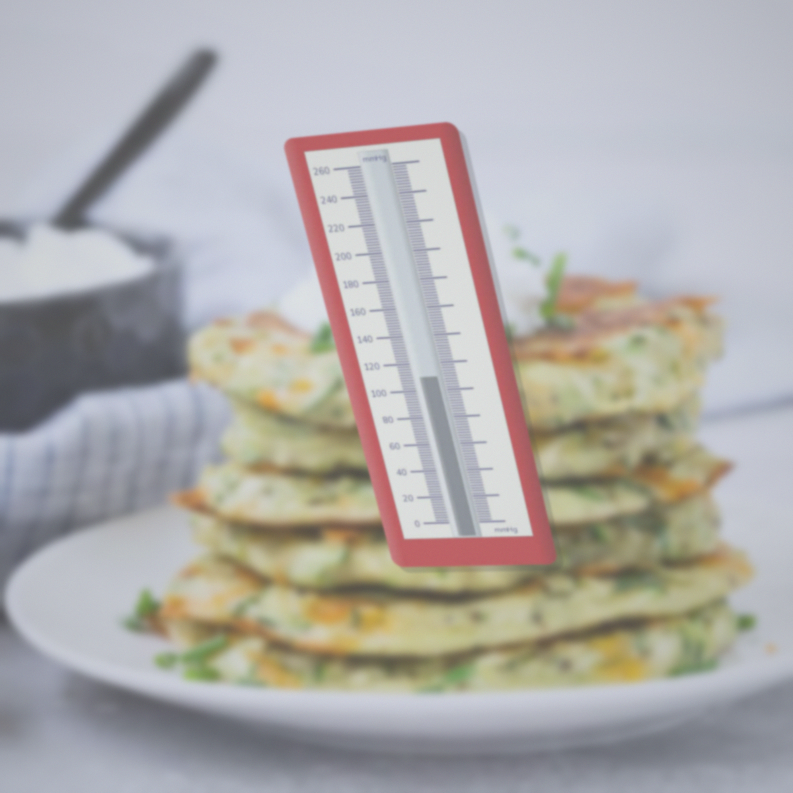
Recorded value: 110 (mmHg)
